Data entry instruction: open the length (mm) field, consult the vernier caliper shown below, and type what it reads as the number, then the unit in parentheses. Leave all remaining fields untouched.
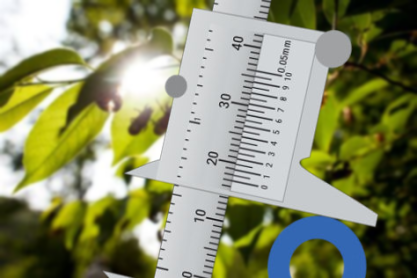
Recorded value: 17.0 (mm)
